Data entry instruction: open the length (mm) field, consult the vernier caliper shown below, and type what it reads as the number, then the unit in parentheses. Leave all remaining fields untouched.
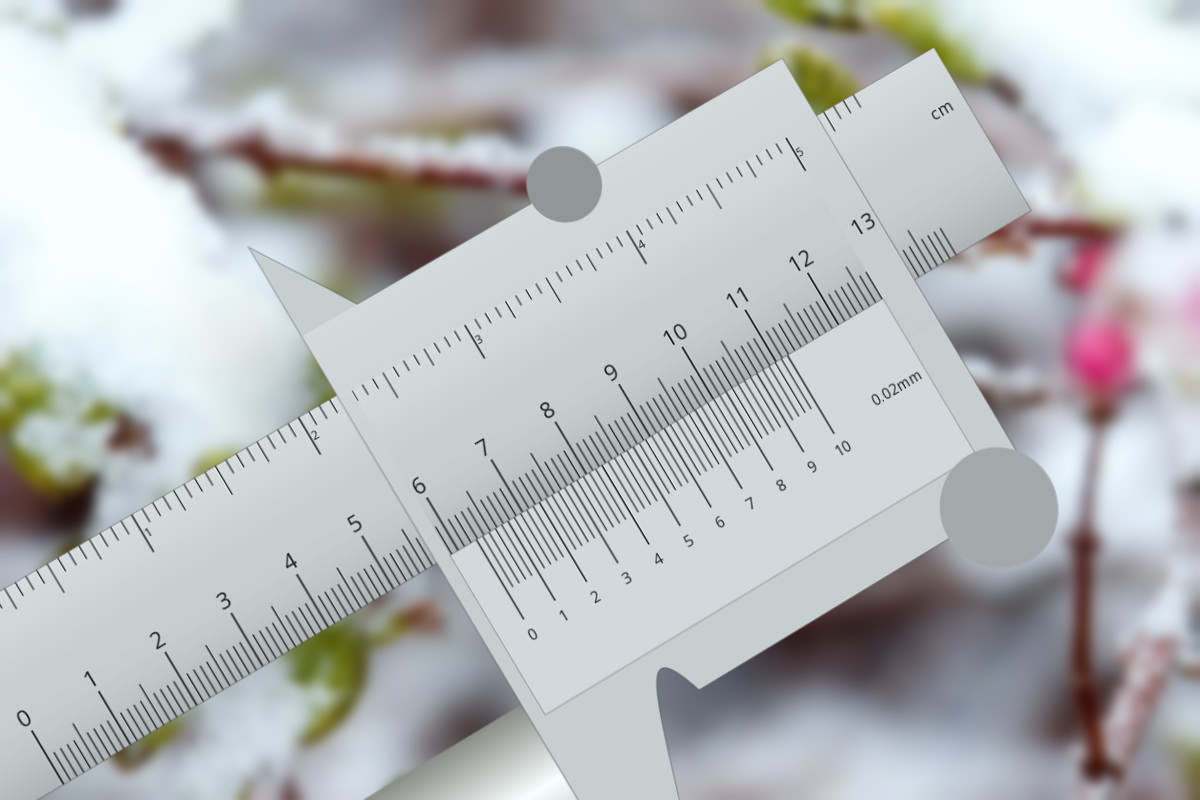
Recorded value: 62.8 (mm)
